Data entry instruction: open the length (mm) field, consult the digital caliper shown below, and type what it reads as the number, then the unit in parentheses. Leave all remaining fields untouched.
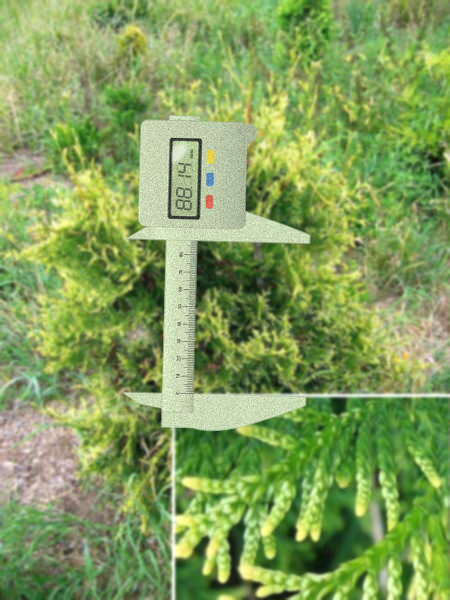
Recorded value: 88.14 (mm)
